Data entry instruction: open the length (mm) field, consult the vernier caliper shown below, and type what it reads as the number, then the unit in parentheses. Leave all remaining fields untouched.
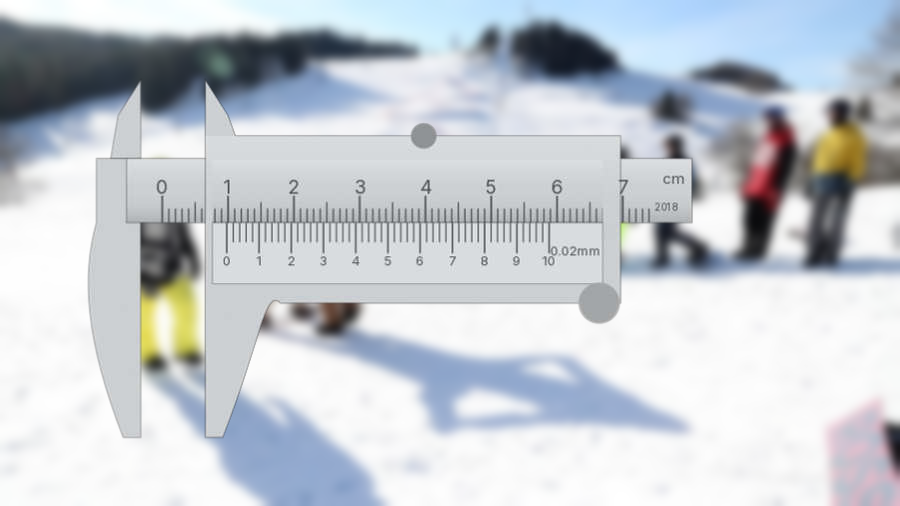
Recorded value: 9.8 (mm)
